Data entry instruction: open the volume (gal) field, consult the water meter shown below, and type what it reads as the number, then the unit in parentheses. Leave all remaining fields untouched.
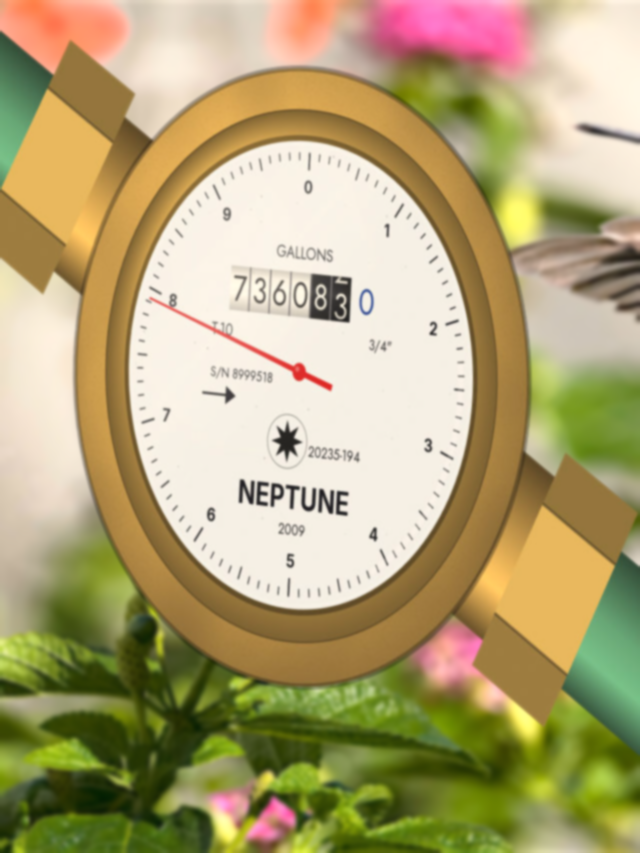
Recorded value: 7360827.9 (gal)
